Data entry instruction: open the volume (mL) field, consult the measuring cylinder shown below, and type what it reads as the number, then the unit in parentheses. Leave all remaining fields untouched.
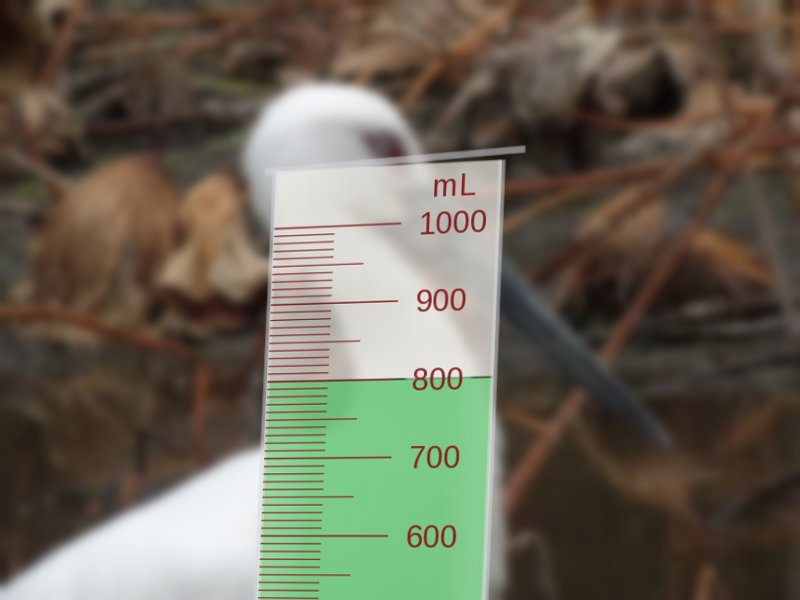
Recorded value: 800 (mL)
